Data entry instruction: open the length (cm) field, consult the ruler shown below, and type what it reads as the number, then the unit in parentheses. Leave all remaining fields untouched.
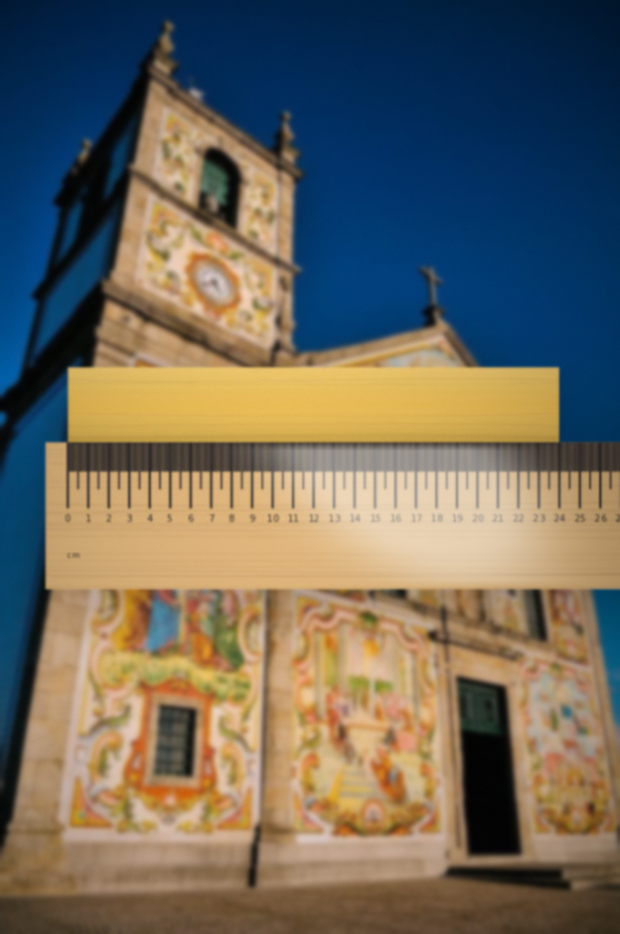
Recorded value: 24 (cm)
